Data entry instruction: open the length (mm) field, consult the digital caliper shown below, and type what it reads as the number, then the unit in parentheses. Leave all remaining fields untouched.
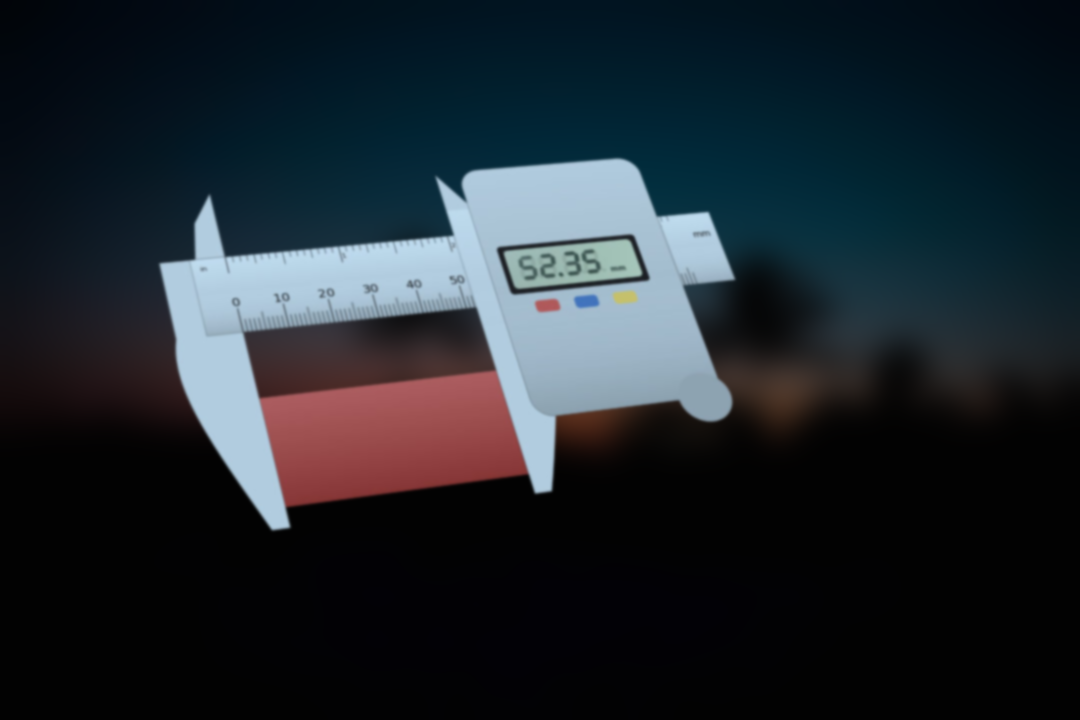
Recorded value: 52.35 (mm)
